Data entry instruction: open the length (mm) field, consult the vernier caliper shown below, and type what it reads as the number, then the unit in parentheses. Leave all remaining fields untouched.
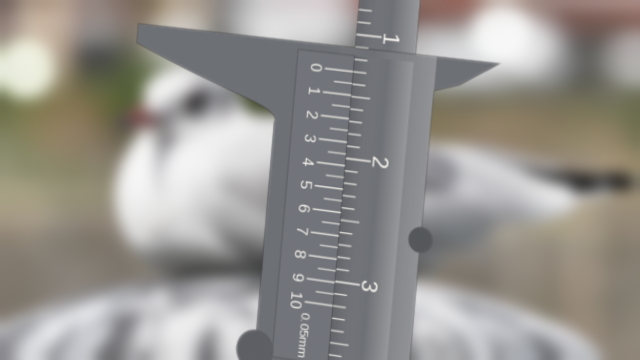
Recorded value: 13.0 (mm)
